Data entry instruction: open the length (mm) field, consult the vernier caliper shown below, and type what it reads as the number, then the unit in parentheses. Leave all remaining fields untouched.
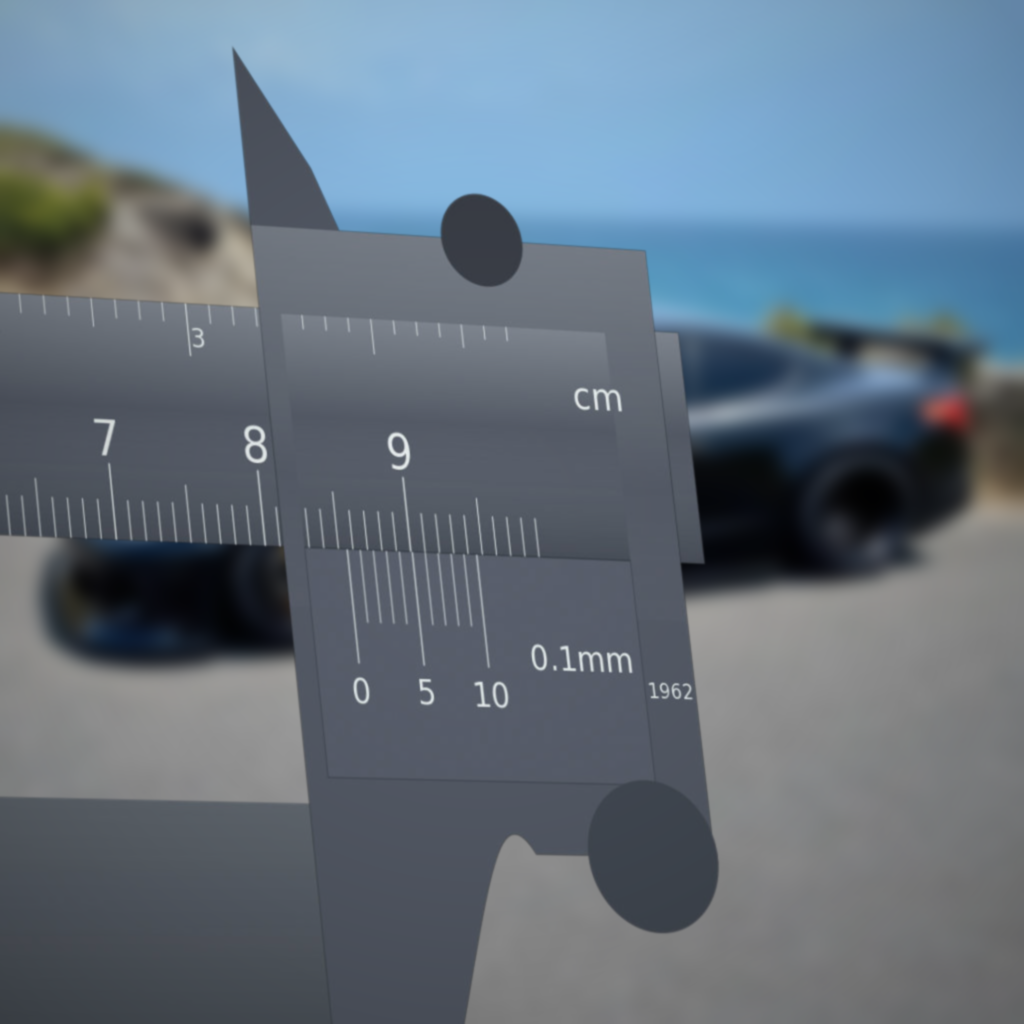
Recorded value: 85.6 (mm)
